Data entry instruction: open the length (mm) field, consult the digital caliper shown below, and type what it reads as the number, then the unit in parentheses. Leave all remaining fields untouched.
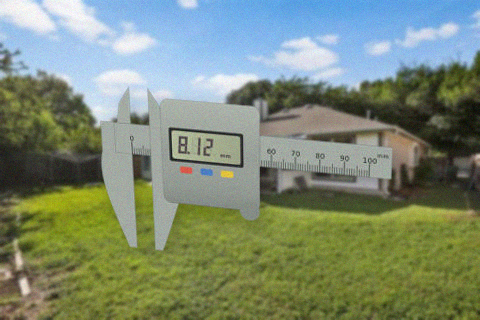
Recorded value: 8.12 (mm)
